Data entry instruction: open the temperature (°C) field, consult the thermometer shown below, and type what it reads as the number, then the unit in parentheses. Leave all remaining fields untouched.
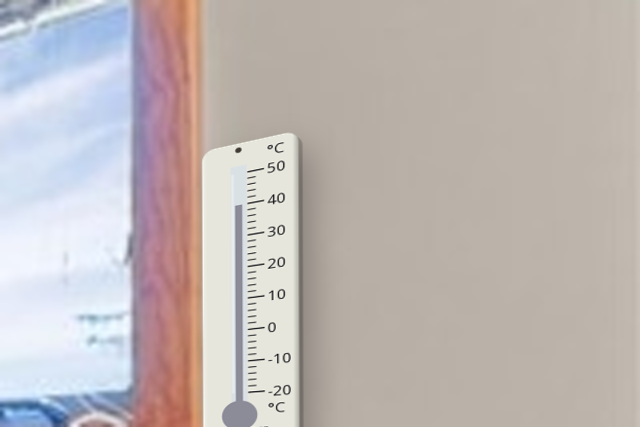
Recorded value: 40 (°C)
